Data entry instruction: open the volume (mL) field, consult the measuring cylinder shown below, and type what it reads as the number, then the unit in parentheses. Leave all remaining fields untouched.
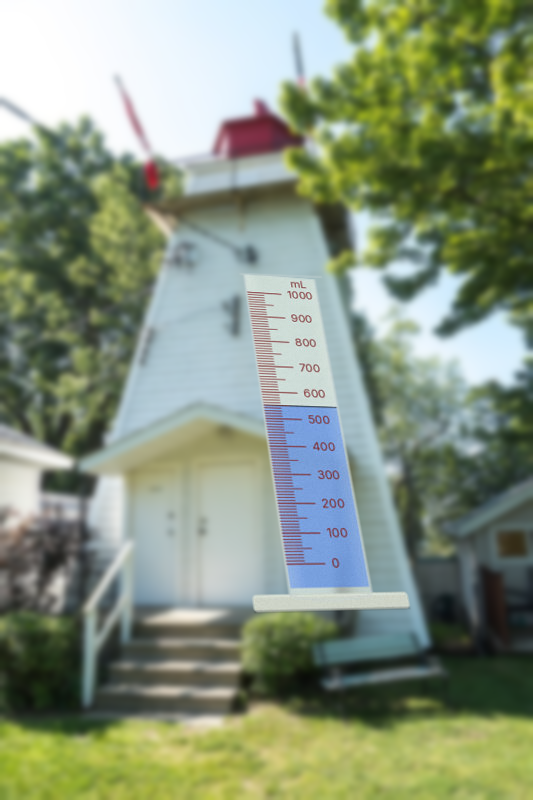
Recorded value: 550 (mL)
